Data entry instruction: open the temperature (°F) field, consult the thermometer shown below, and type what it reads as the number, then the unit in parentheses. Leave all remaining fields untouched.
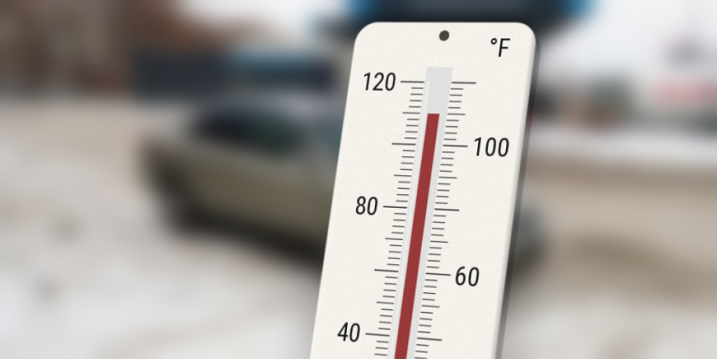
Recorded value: 110 (°F)
